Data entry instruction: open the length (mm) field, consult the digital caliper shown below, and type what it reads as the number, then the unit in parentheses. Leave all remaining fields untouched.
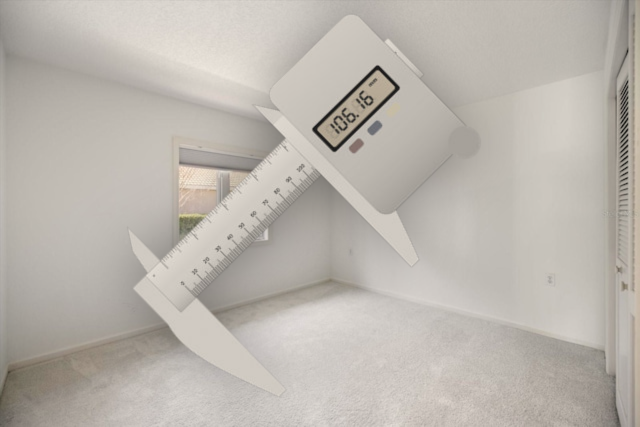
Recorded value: 106.16 (mm)
